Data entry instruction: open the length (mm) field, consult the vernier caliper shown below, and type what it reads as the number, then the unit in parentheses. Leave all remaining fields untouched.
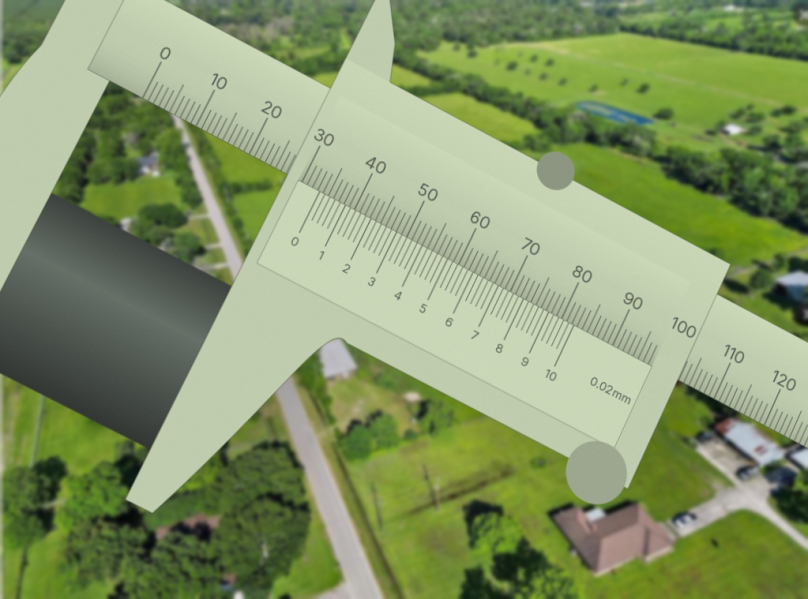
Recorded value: 33.4 (mm)
